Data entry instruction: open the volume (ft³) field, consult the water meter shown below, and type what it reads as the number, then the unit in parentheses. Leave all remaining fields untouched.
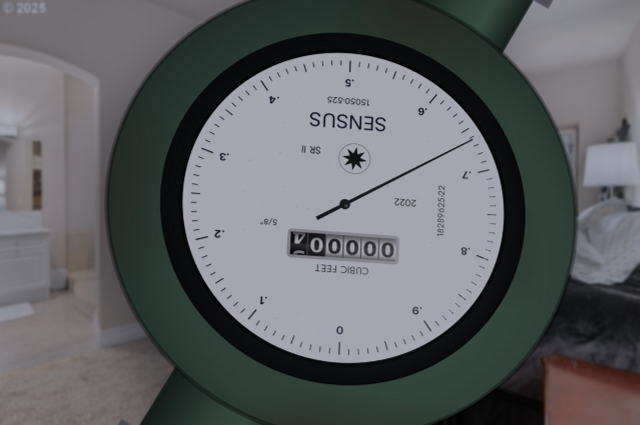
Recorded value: 3.66 (ft³)
